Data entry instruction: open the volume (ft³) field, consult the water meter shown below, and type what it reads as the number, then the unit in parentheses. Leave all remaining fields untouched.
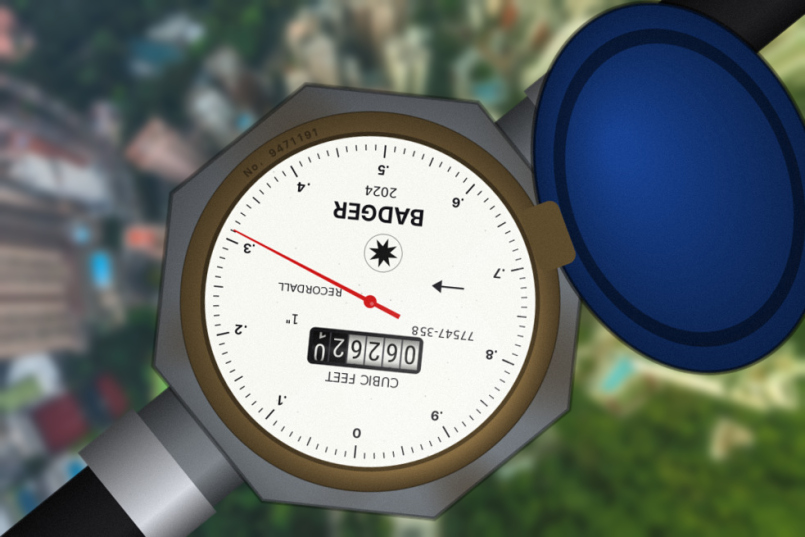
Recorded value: 62620.31 (ft³)
